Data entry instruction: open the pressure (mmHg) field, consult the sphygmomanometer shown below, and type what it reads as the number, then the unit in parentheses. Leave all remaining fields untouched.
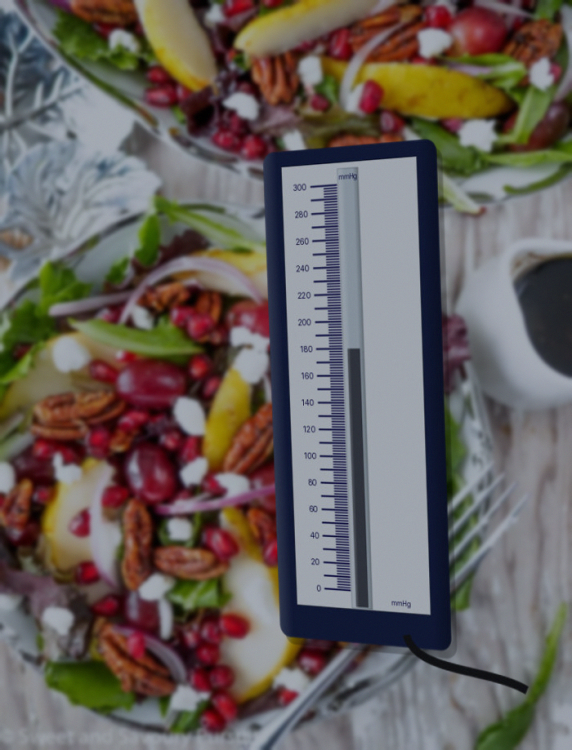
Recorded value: 180 (mmHg)
